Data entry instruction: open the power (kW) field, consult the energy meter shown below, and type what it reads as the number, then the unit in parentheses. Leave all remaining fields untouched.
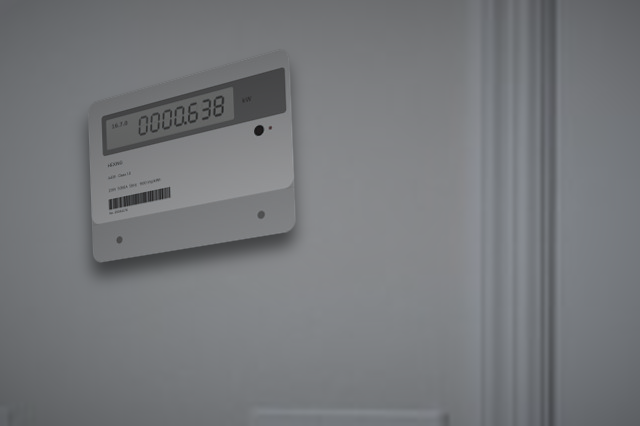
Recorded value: 0.638 (kW)
